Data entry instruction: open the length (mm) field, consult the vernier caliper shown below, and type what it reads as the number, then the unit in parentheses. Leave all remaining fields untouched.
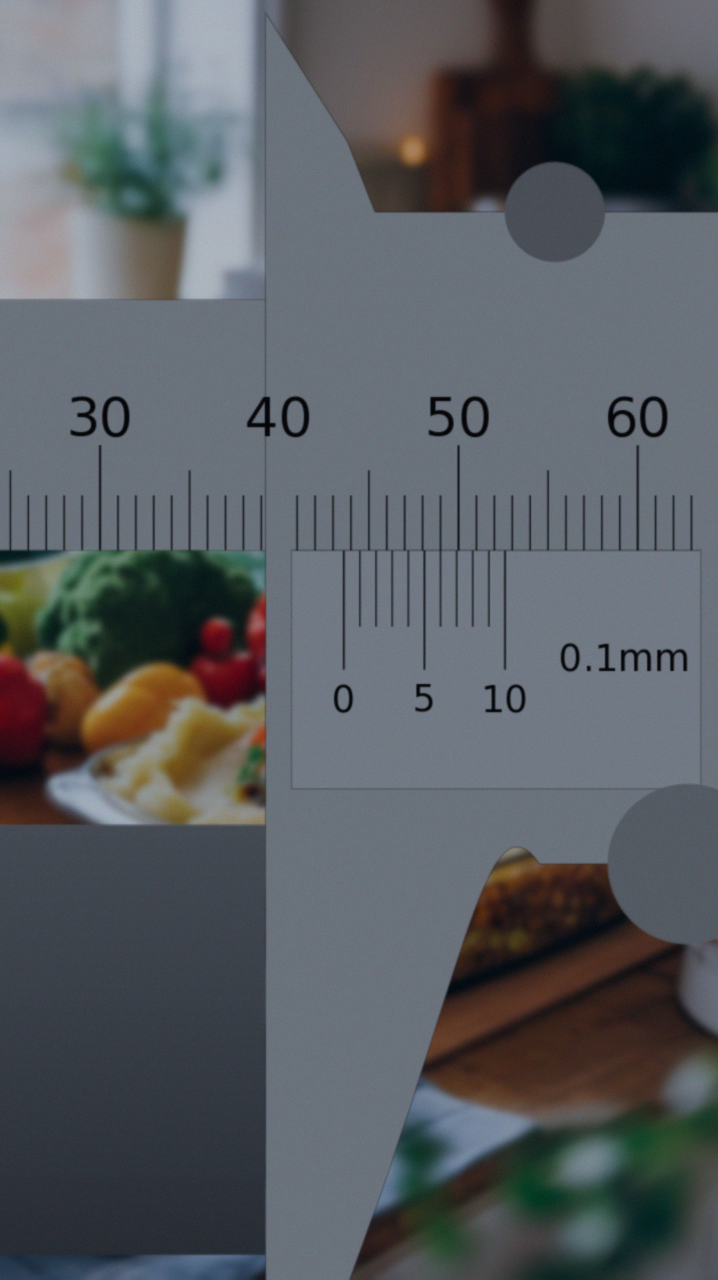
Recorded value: 43.6 (mm)
